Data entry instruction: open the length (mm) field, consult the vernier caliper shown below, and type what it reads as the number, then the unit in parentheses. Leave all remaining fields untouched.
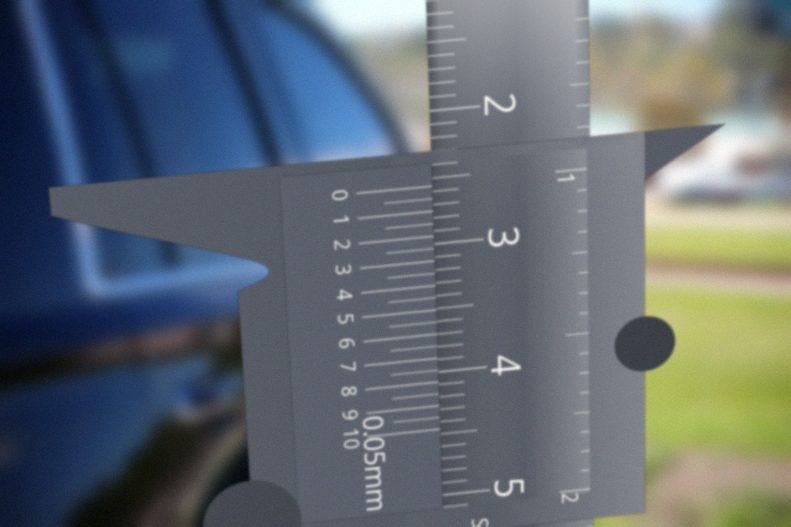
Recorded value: 25.6 (mm)
